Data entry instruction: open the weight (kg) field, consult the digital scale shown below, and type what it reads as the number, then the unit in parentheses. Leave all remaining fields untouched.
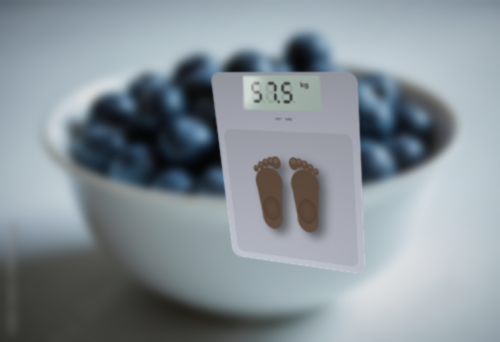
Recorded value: 57.5 (kg)
